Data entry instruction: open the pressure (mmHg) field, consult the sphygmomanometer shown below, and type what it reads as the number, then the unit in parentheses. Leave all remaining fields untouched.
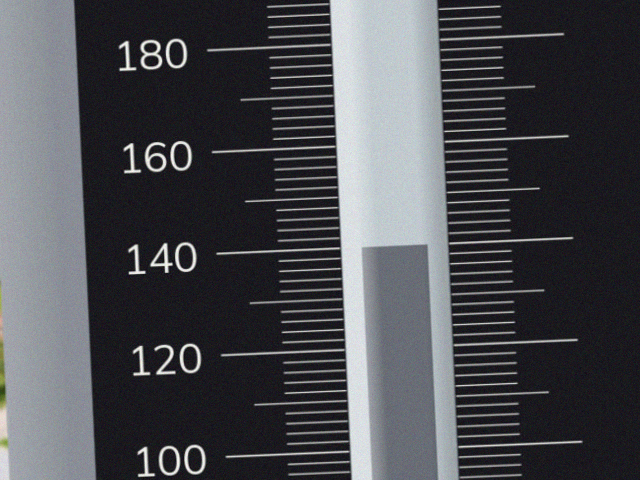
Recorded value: 140 (mmHg)
